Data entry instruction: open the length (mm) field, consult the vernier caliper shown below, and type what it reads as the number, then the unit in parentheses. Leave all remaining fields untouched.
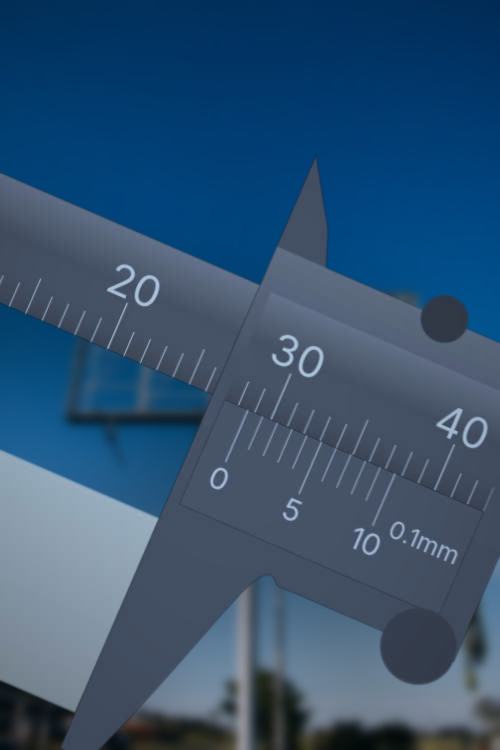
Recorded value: 28.6 (mm)
